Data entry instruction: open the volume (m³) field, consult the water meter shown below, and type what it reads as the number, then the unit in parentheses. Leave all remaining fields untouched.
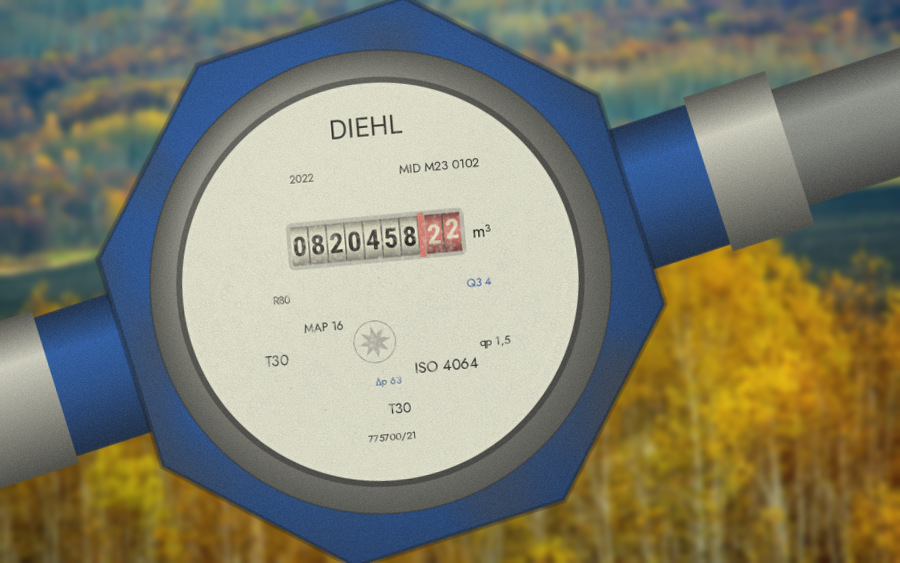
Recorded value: 820458.22 (m³)
